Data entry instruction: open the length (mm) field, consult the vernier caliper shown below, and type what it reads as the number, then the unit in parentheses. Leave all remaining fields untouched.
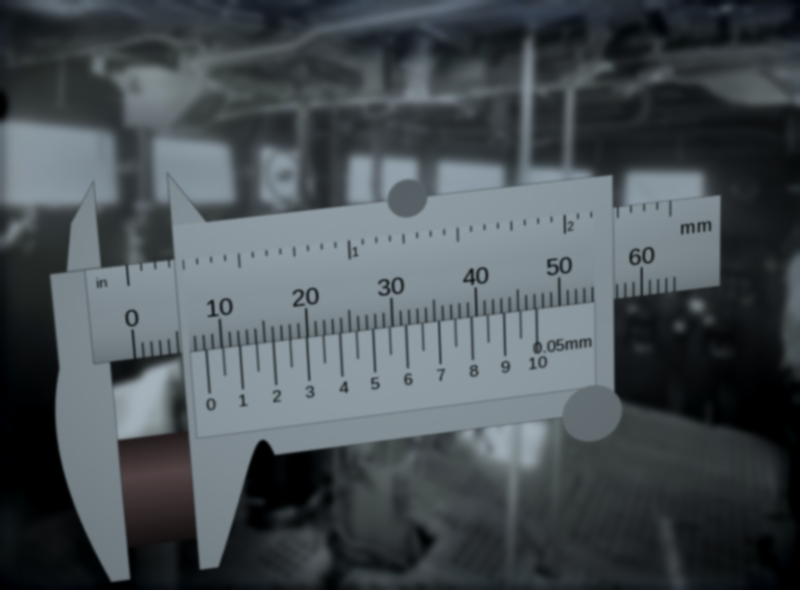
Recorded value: 8.2 (mm)
